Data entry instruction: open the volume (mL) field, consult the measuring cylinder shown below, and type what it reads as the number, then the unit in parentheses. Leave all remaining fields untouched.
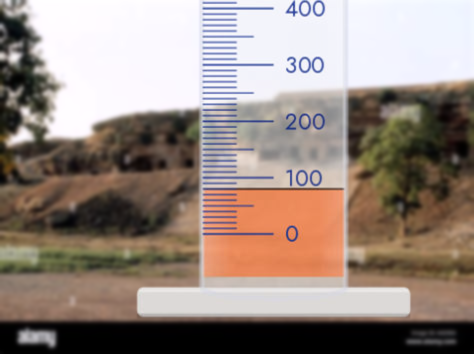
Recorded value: 80 (mL)
